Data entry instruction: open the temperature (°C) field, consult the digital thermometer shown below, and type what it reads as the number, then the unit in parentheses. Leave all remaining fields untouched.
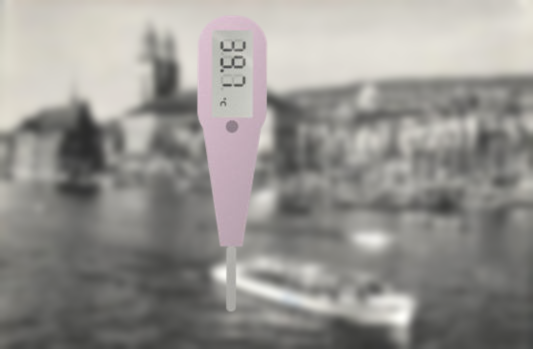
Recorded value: 39.7 (°C)
